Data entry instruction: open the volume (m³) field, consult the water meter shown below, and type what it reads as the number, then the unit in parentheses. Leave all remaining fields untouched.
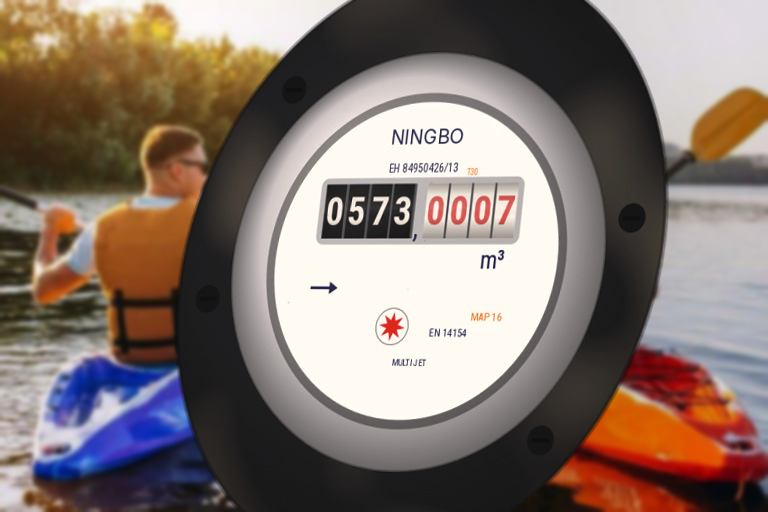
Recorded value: 573.0007 (m³)
